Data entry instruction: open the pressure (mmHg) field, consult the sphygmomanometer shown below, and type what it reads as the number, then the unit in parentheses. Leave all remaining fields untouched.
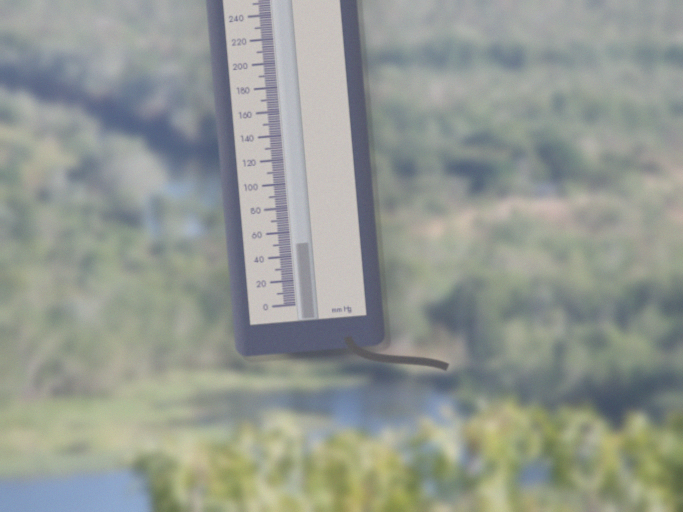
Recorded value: 50 (mmHg)
